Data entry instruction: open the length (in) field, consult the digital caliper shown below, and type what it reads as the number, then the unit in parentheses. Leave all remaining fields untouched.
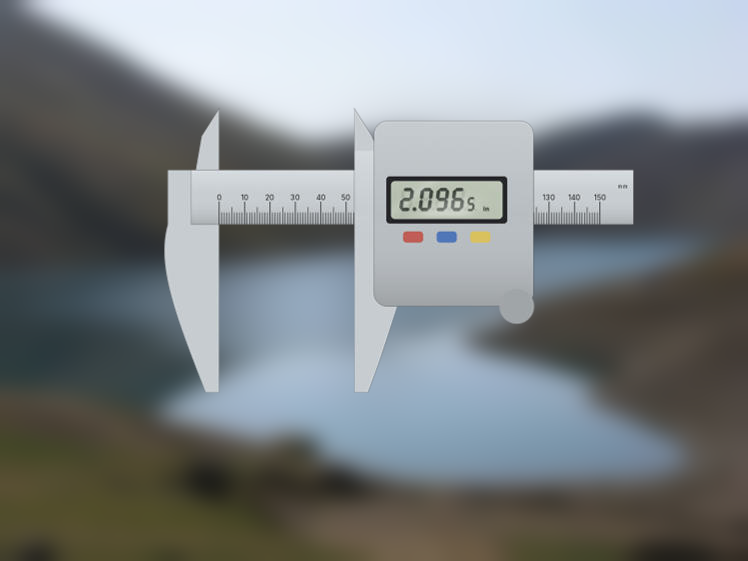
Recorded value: 2.0965 (in)
